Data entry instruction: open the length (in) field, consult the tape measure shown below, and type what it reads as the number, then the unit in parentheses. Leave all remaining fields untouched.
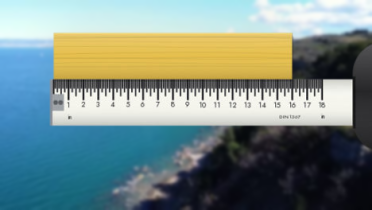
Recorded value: 16 (in)
